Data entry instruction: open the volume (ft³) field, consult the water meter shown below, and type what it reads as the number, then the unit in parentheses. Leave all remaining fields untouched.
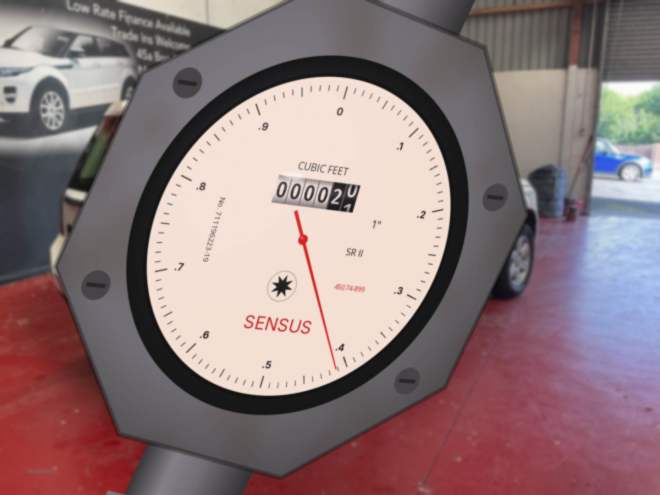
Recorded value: 20.41 (ft³)
